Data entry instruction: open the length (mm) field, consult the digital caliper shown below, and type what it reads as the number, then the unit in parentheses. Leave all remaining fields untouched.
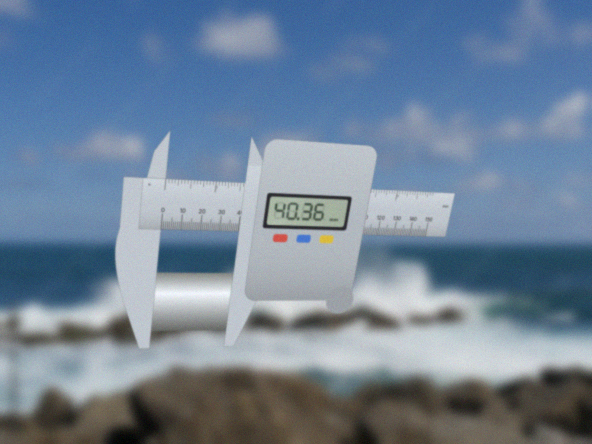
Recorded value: 40.36 (mm)
